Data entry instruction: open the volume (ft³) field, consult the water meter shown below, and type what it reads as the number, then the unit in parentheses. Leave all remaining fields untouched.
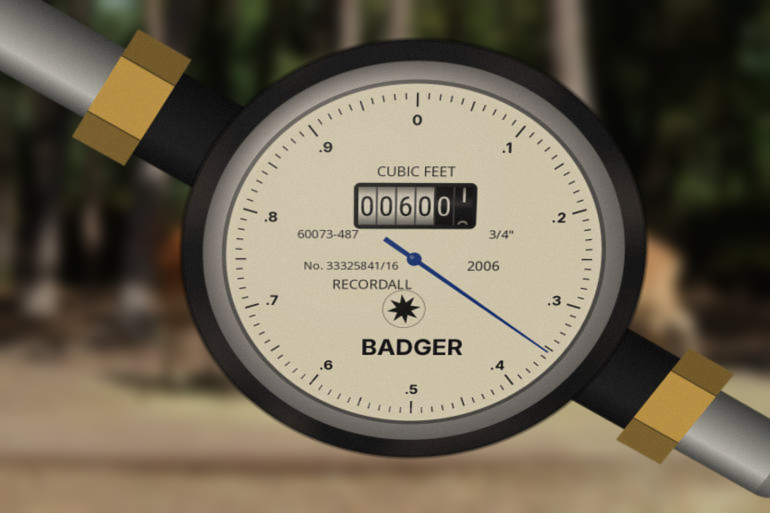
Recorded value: 6001.35 (ft³)
